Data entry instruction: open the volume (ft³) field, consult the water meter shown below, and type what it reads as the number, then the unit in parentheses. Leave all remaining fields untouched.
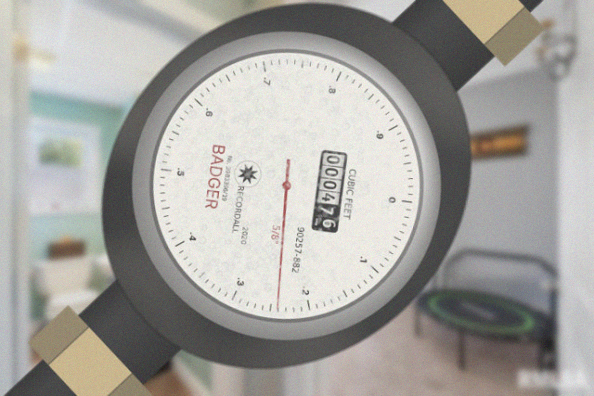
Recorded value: 476.24 (ft³)
